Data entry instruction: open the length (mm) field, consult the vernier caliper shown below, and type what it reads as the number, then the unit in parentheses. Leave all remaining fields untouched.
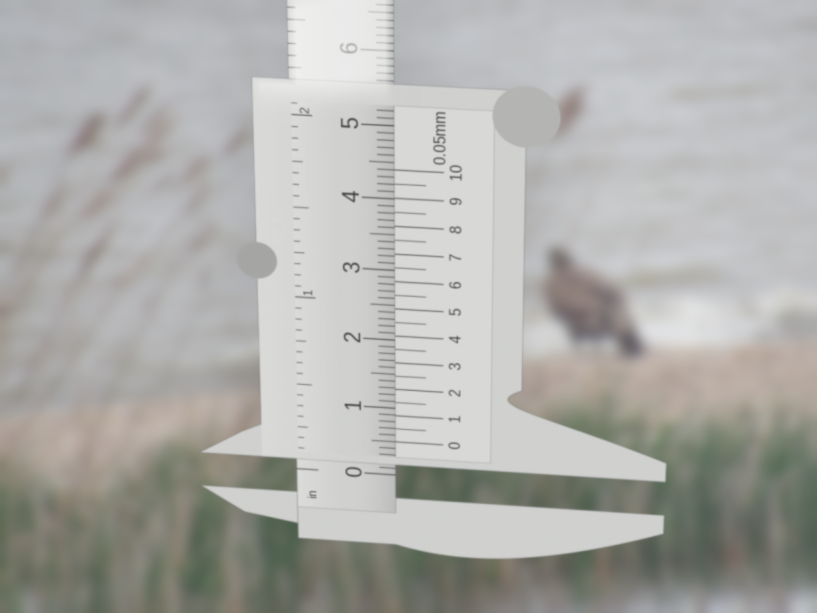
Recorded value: 5.0 (mm)
